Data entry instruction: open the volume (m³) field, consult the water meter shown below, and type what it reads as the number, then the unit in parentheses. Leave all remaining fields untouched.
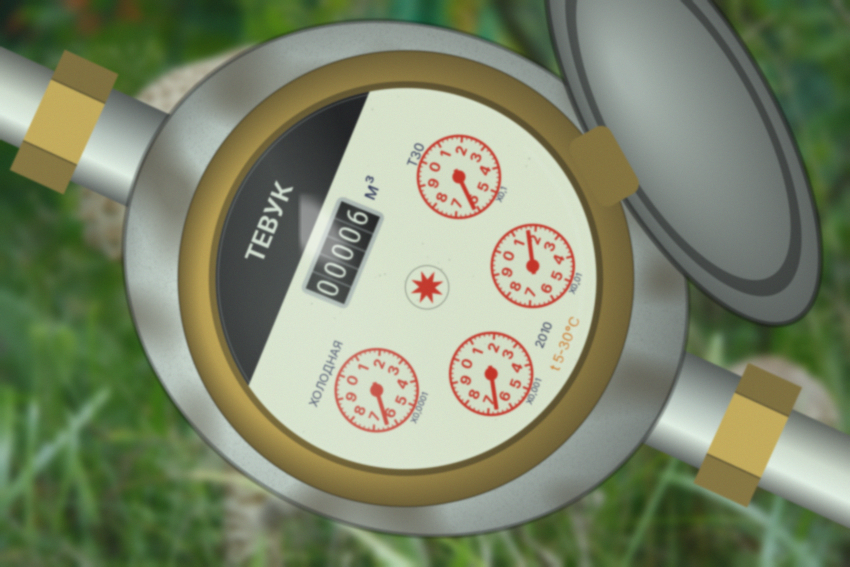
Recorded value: 6.6166 (m³)
